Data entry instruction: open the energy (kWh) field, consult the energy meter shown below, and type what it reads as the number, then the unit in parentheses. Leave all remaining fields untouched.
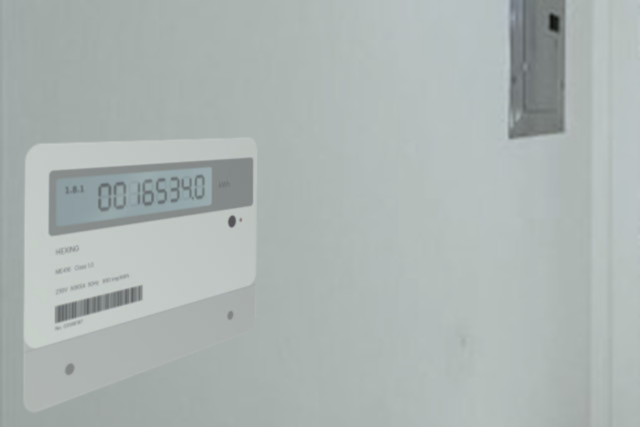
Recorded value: 16534.0 (kWh)
